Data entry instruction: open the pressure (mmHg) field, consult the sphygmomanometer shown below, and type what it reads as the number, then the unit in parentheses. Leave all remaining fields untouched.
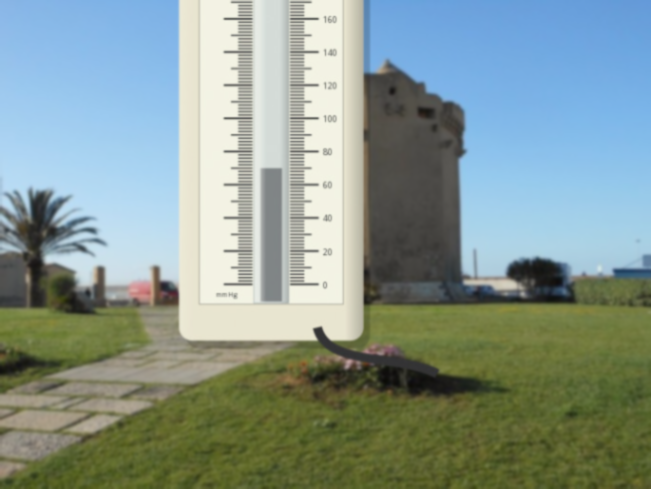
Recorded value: 70 (mmHg)
